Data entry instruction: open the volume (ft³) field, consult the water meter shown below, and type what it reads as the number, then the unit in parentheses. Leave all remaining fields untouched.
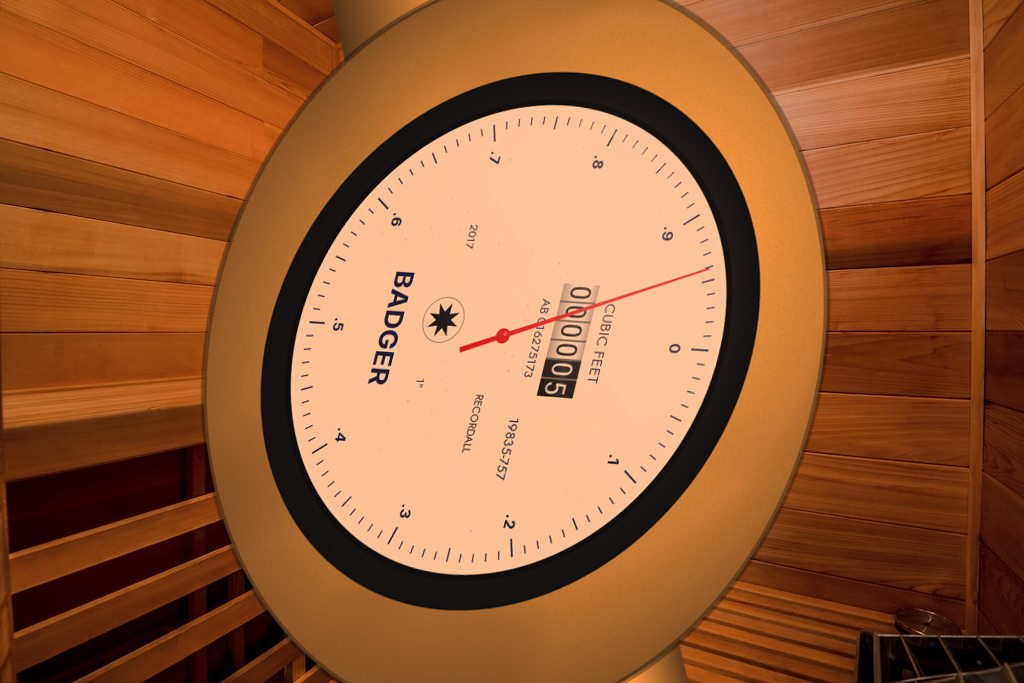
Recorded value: 4.94 (ft³)
